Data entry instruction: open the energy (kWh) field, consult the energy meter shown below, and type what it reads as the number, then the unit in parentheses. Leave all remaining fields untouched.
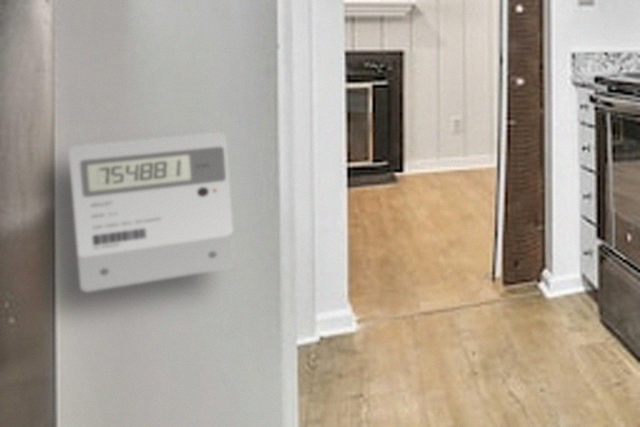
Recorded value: 754881 (kWh)
